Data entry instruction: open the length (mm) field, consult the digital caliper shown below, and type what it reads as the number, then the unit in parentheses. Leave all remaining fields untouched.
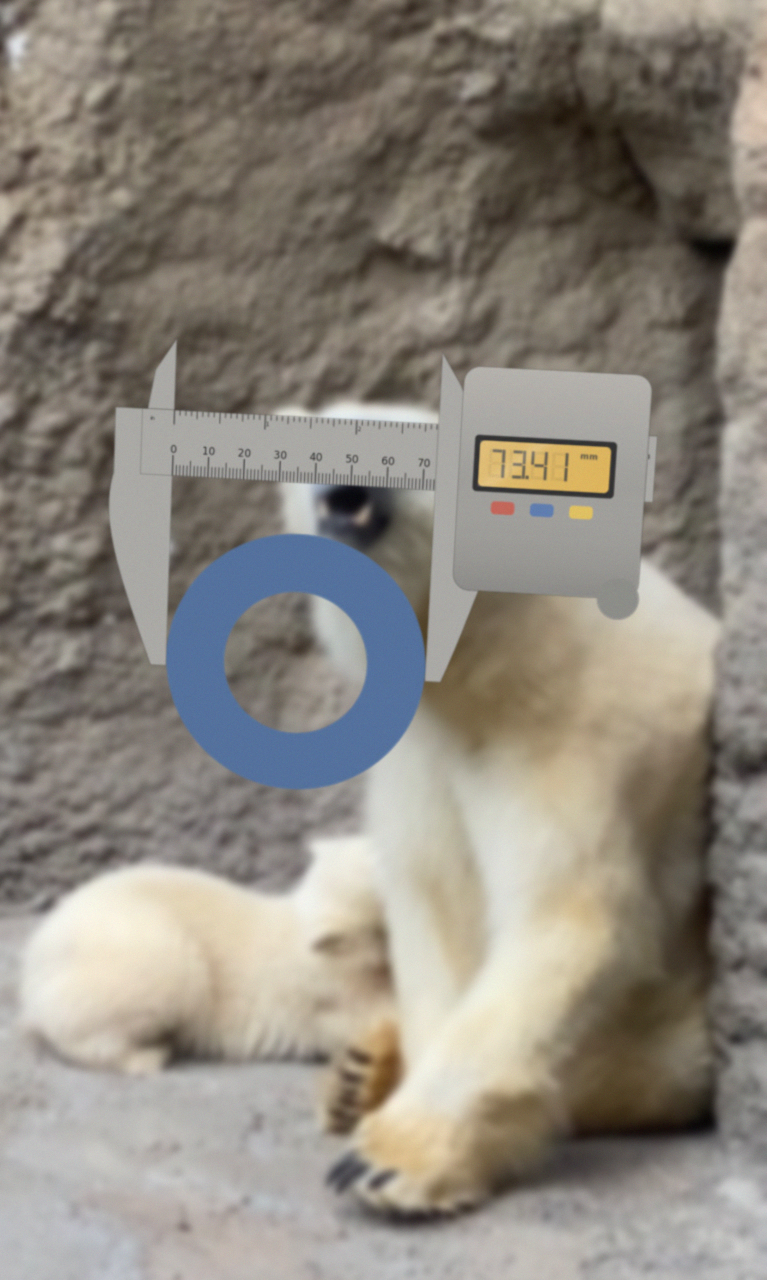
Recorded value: 73.41 (mm)
